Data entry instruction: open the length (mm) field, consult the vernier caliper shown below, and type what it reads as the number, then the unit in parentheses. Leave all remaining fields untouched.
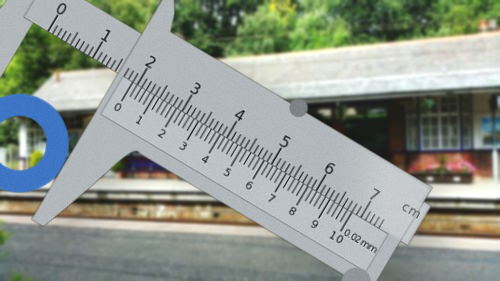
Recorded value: 19.0 (mm)
